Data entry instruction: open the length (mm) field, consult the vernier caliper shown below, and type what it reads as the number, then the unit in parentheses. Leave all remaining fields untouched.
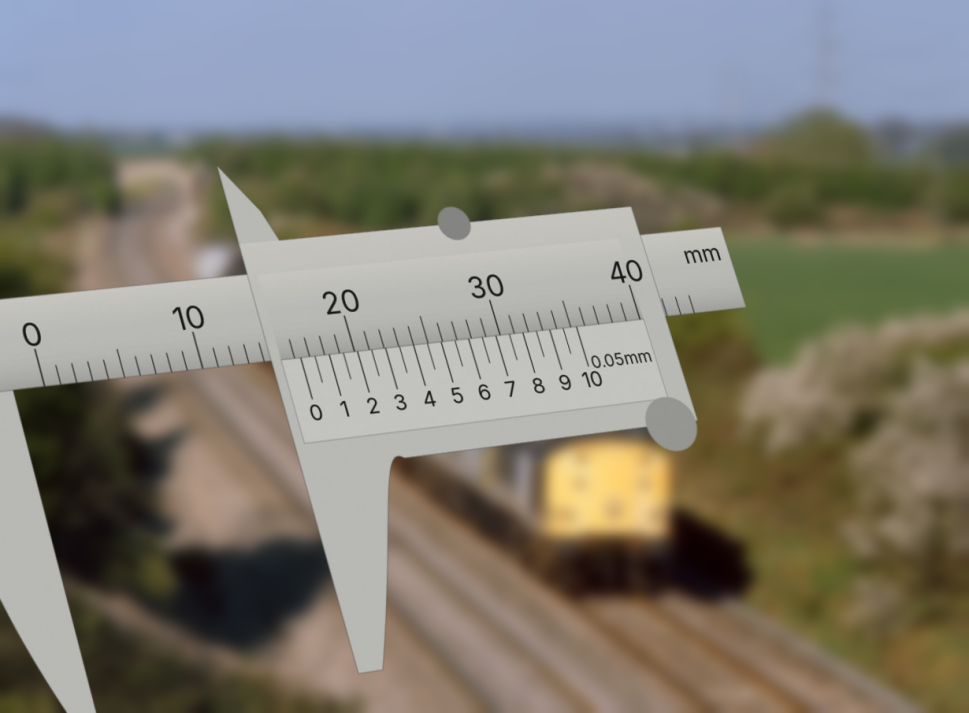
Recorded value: 16.4 (mm)
